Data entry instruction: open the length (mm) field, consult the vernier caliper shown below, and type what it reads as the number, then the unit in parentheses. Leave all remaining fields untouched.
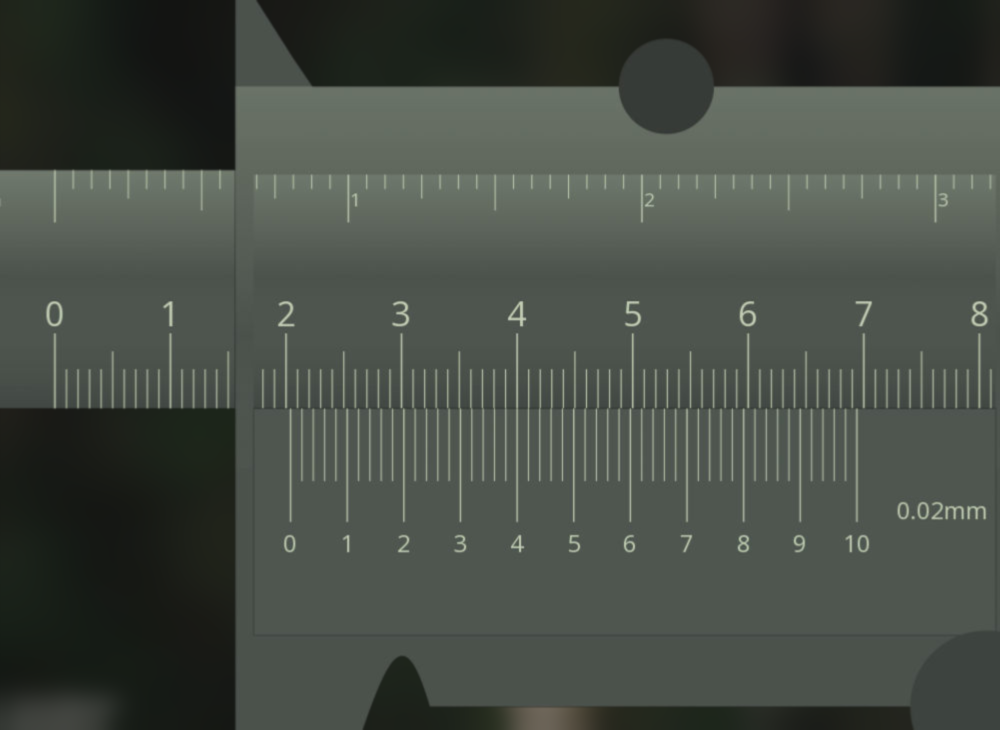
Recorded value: 20.4 (mm)
